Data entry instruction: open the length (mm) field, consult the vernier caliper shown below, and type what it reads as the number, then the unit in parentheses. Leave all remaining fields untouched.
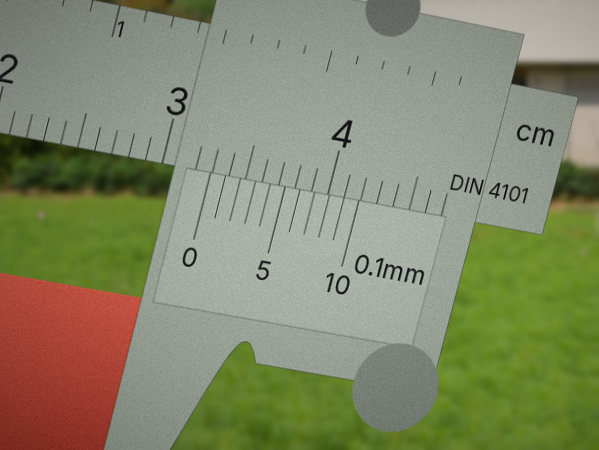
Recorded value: 32.9 (mm)
